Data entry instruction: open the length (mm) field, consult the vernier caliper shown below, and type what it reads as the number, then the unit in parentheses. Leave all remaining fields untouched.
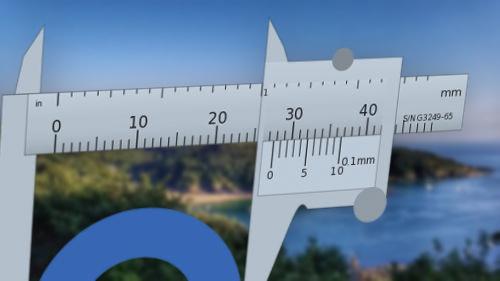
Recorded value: 27.6 (mm)
